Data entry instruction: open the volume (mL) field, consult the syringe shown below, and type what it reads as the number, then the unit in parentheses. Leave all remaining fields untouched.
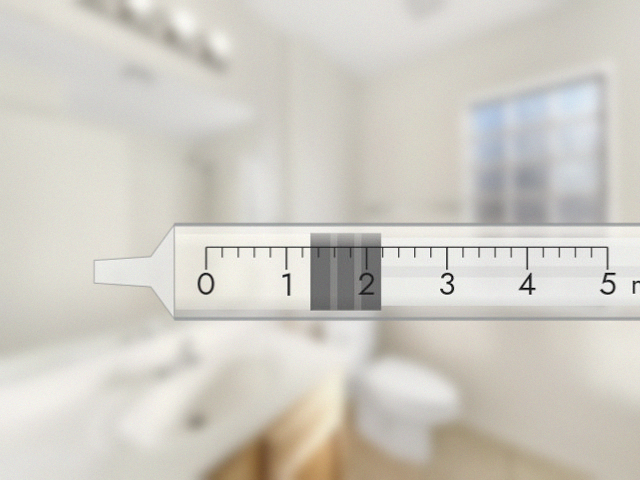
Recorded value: 1.3 (mL)
